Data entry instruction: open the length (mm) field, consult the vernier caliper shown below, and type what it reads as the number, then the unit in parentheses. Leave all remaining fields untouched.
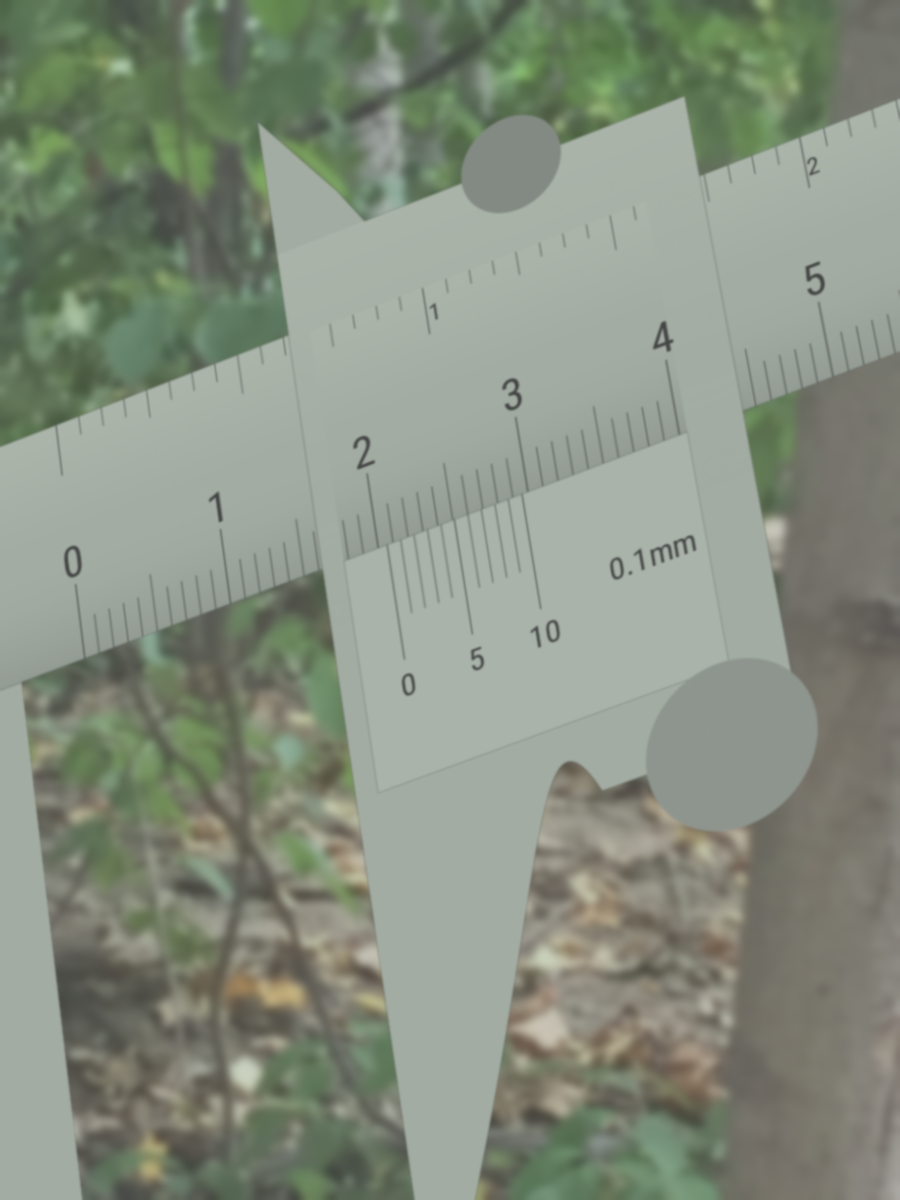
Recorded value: 20.6 (mm)
